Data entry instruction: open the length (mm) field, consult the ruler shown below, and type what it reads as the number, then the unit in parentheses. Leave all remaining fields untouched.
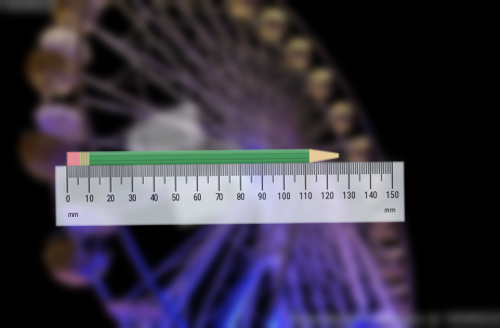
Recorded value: 130 (mm)
